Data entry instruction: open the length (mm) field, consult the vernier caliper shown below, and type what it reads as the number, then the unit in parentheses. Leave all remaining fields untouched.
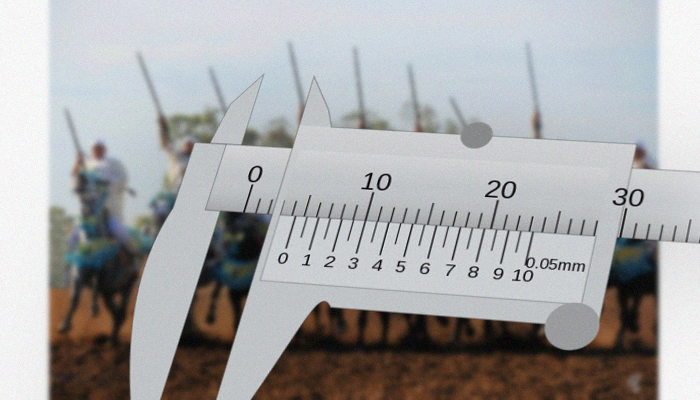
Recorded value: 4.3 (mm)
